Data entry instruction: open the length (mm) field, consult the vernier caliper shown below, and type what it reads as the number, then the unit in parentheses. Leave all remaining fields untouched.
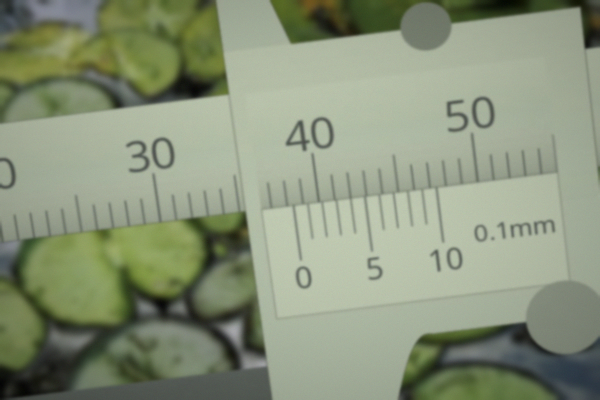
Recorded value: 38.4 (mm)
